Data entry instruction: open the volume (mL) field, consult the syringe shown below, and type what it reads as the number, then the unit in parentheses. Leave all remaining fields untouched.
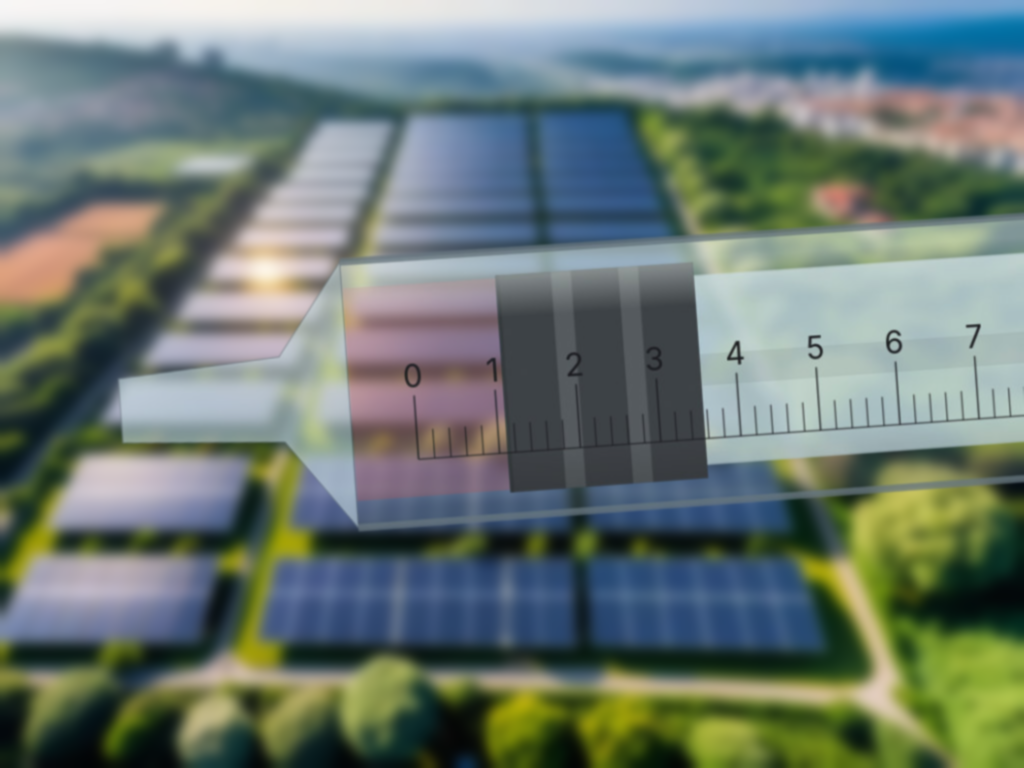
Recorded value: 1.1 (mL)
